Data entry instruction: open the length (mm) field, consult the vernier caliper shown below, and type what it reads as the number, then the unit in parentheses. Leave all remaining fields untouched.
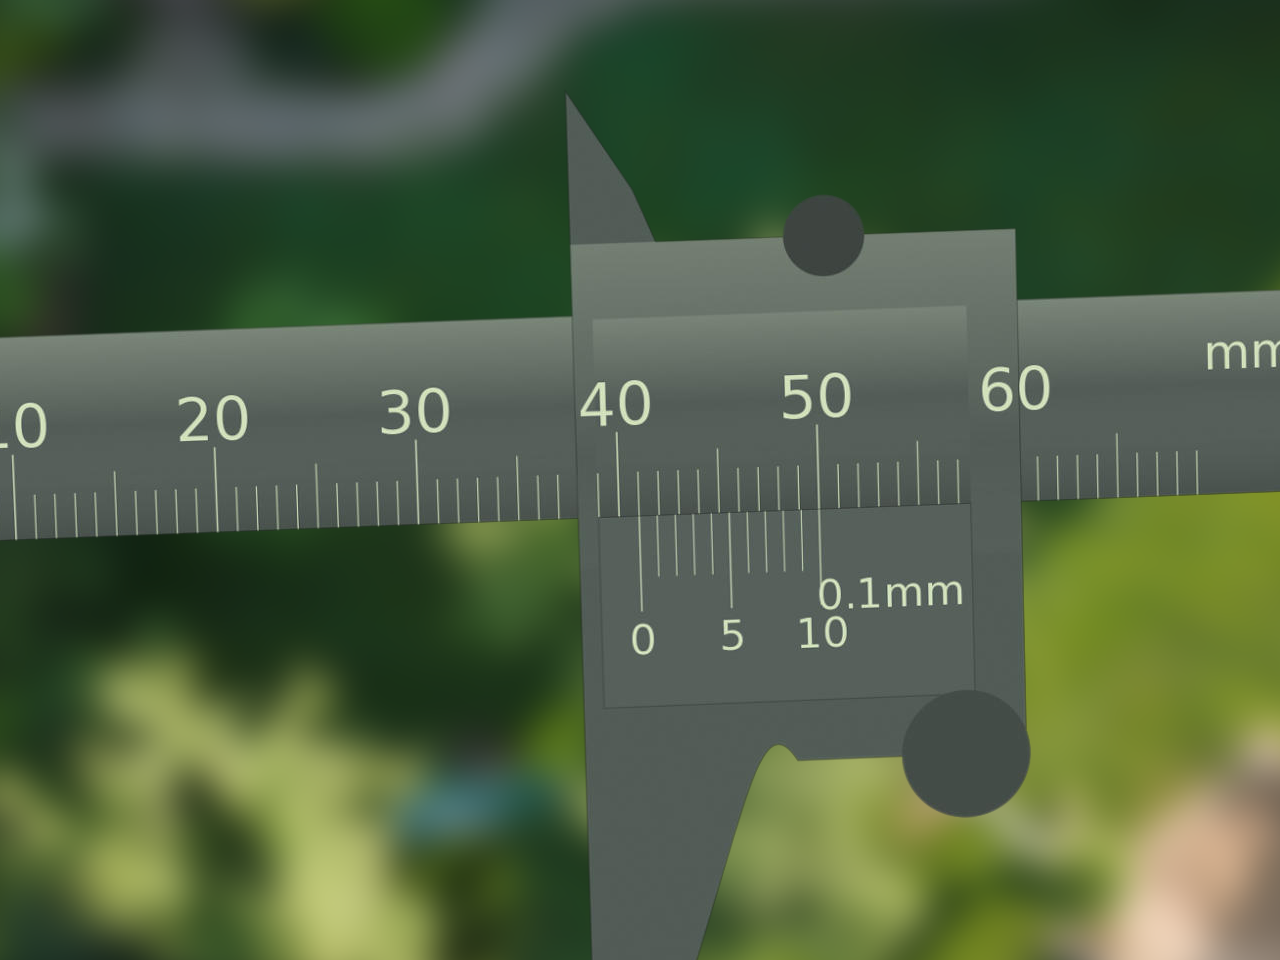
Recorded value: 41.0 (mm)
